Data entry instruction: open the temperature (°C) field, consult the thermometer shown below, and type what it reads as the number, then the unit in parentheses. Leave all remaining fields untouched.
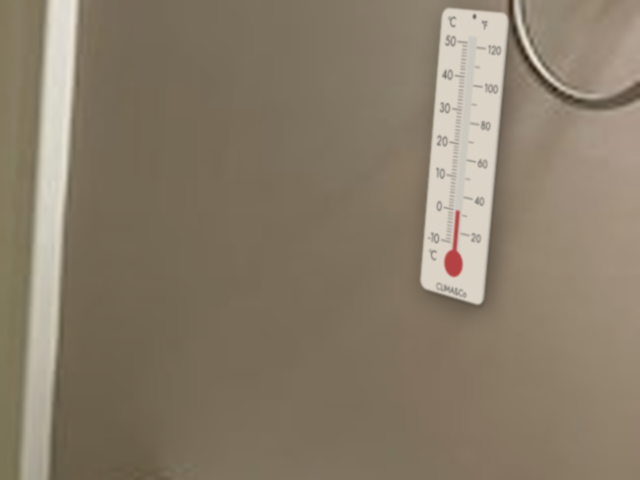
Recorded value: 0 (°C)
